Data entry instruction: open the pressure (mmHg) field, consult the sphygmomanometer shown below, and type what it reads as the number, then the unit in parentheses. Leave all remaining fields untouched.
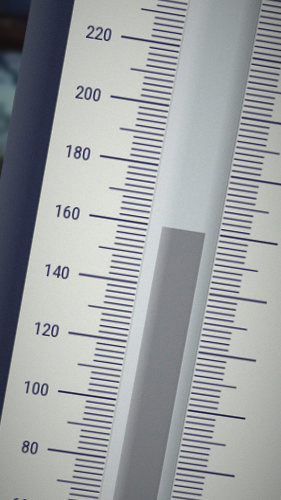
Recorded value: 160 (mmHg)
